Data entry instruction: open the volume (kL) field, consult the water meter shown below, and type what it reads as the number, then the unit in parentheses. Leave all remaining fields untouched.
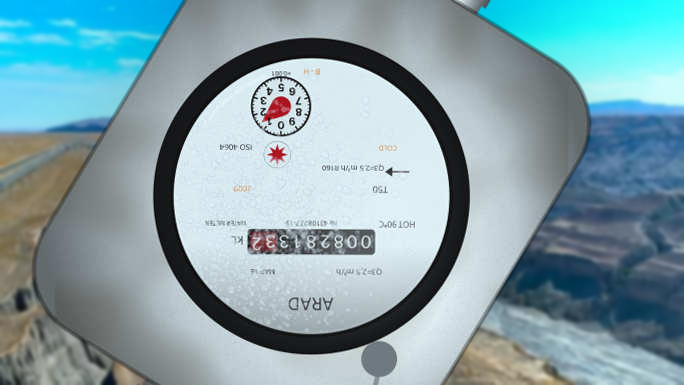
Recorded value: 82813.321 (kL)
